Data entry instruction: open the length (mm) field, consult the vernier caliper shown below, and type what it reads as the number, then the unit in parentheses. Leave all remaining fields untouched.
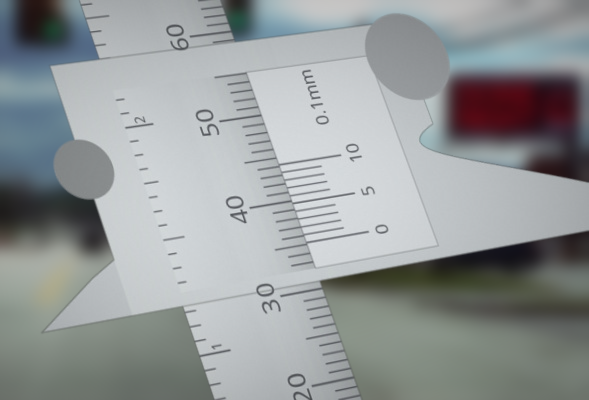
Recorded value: 35.2 (mm)
